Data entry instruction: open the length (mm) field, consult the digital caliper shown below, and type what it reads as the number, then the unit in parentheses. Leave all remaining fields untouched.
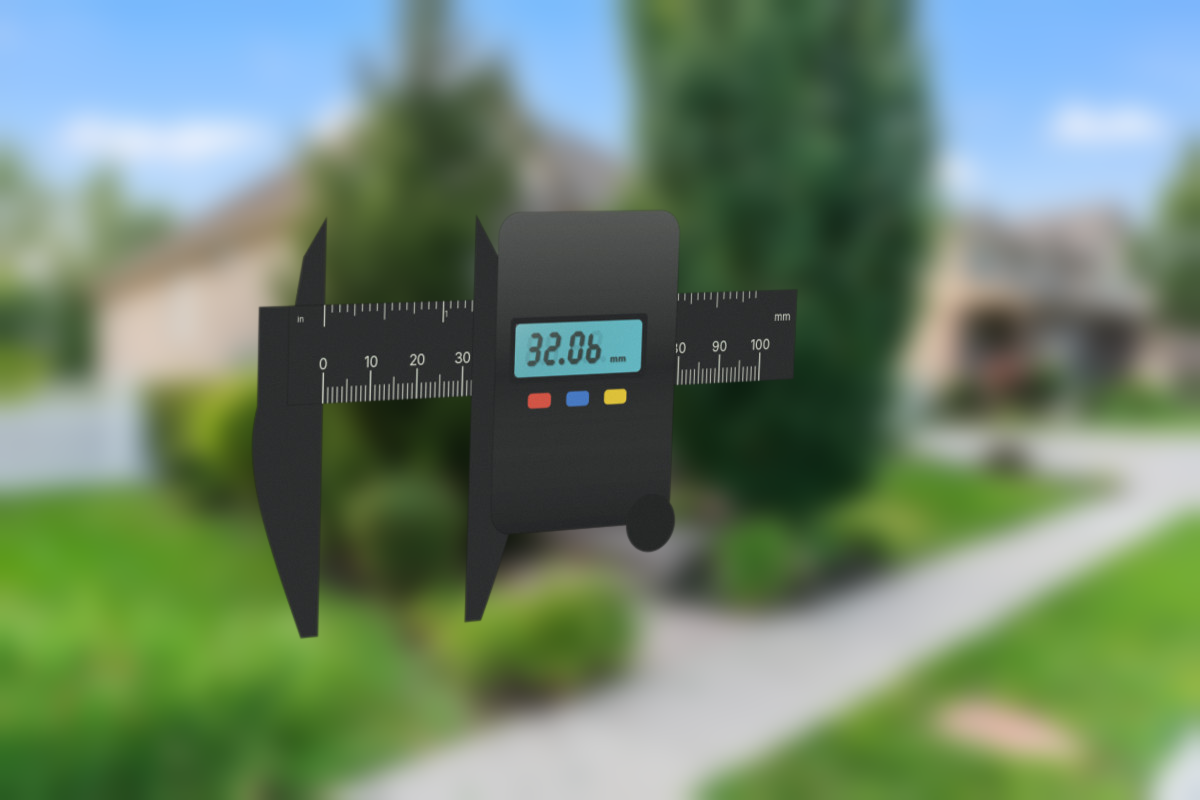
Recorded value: 32.06 (mm)
